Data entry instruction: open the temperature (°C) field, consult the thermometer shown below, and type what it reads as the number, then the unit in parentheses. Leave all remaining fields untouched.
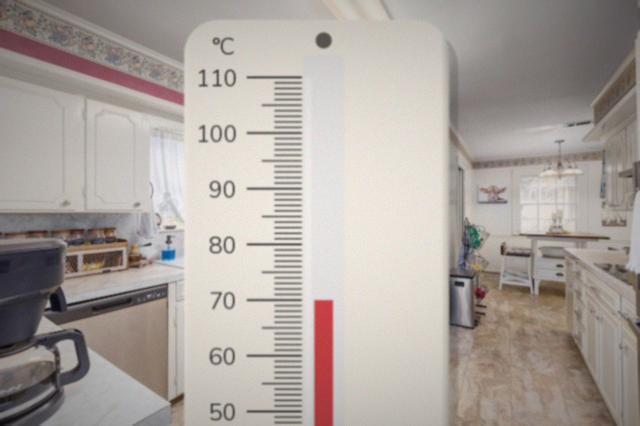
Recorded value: 70 (°C)
